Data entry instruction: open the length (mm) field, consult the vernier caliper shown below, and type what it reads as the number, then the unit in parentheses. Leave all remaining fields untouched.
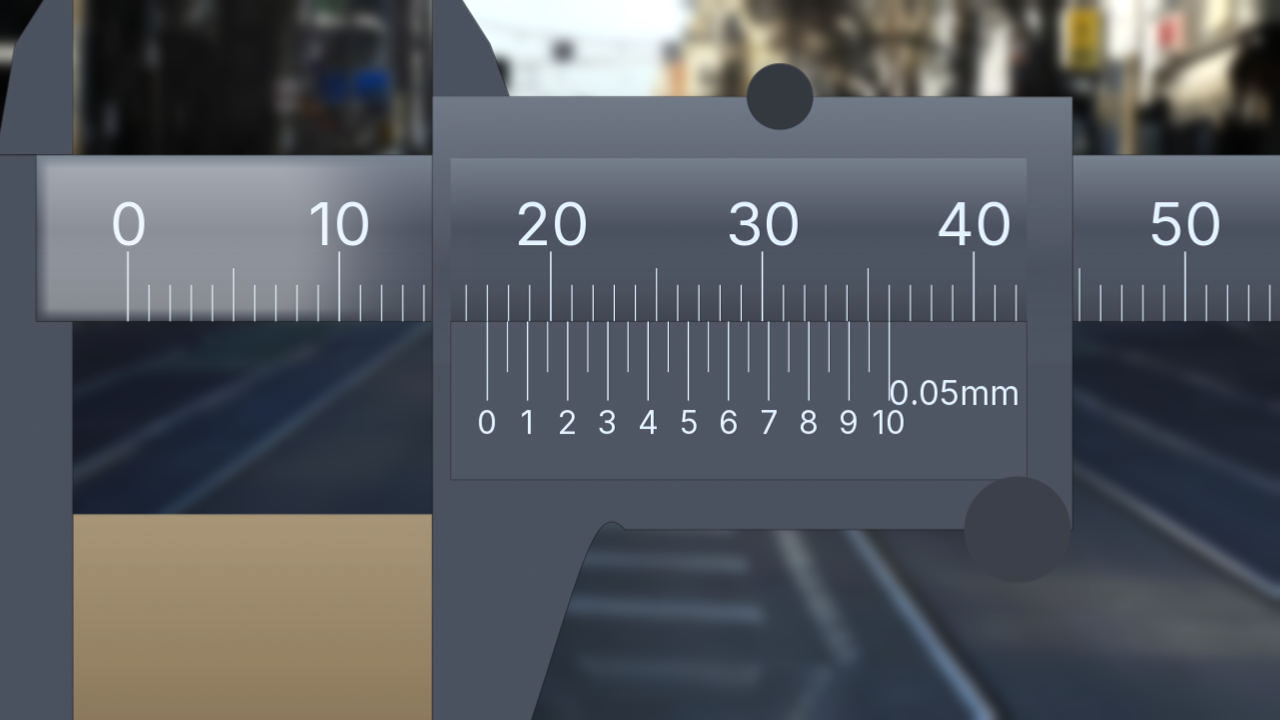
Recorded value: 17.0 (mm)
